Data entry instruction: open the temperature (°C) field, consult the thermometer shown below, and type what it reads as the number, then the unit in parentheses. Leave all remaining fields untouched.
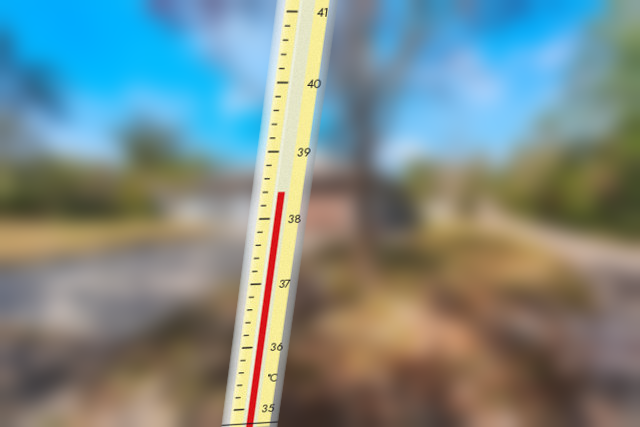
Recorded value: 38.4 (°C)
